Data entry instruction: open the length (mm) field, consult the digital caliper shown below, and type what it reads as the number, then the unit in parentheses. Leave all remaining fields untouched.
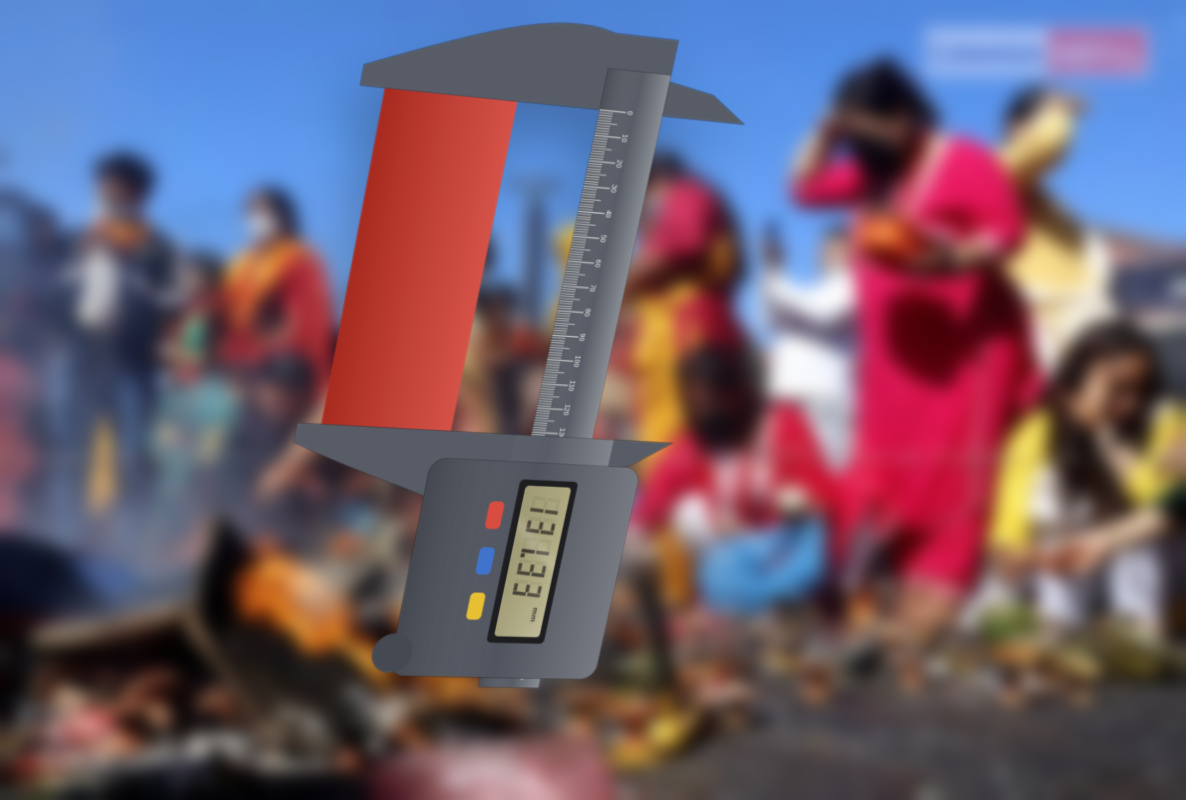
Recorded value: 131.33 (mm)
